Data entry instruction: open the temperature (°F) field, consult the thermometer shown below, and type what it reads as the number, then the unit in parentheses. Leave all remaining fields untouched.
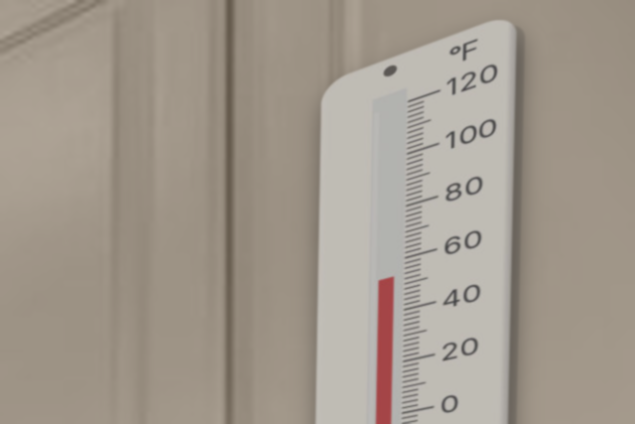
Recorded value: 54 (°F)
